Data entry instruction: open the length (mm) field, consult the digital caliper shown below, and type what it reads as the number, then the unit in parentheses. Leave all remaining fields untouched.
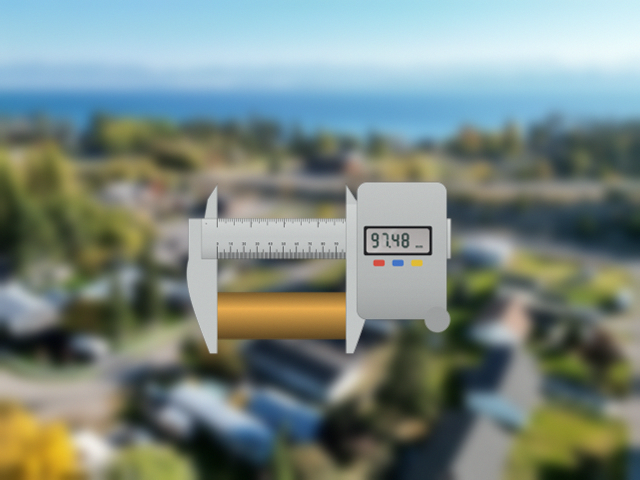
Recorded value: 97.48 (mm)
